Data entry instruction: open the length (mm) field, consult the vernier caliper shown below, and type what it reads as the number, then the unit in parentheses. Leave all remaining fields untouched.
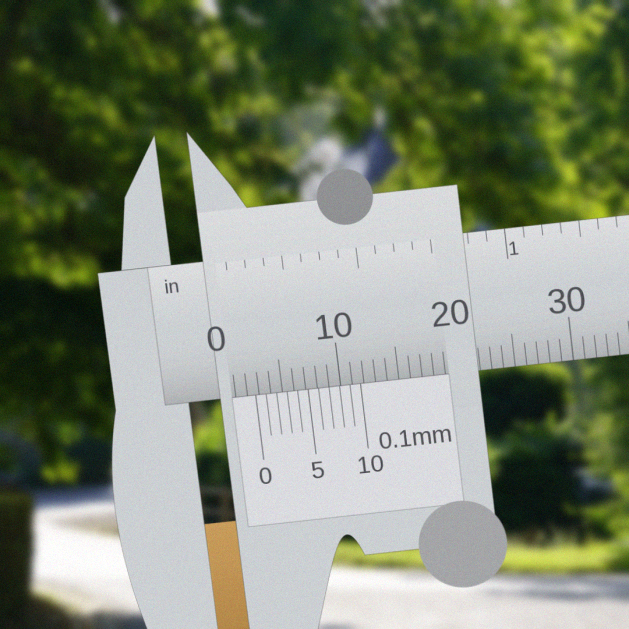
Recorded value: 2.7 (mm)
